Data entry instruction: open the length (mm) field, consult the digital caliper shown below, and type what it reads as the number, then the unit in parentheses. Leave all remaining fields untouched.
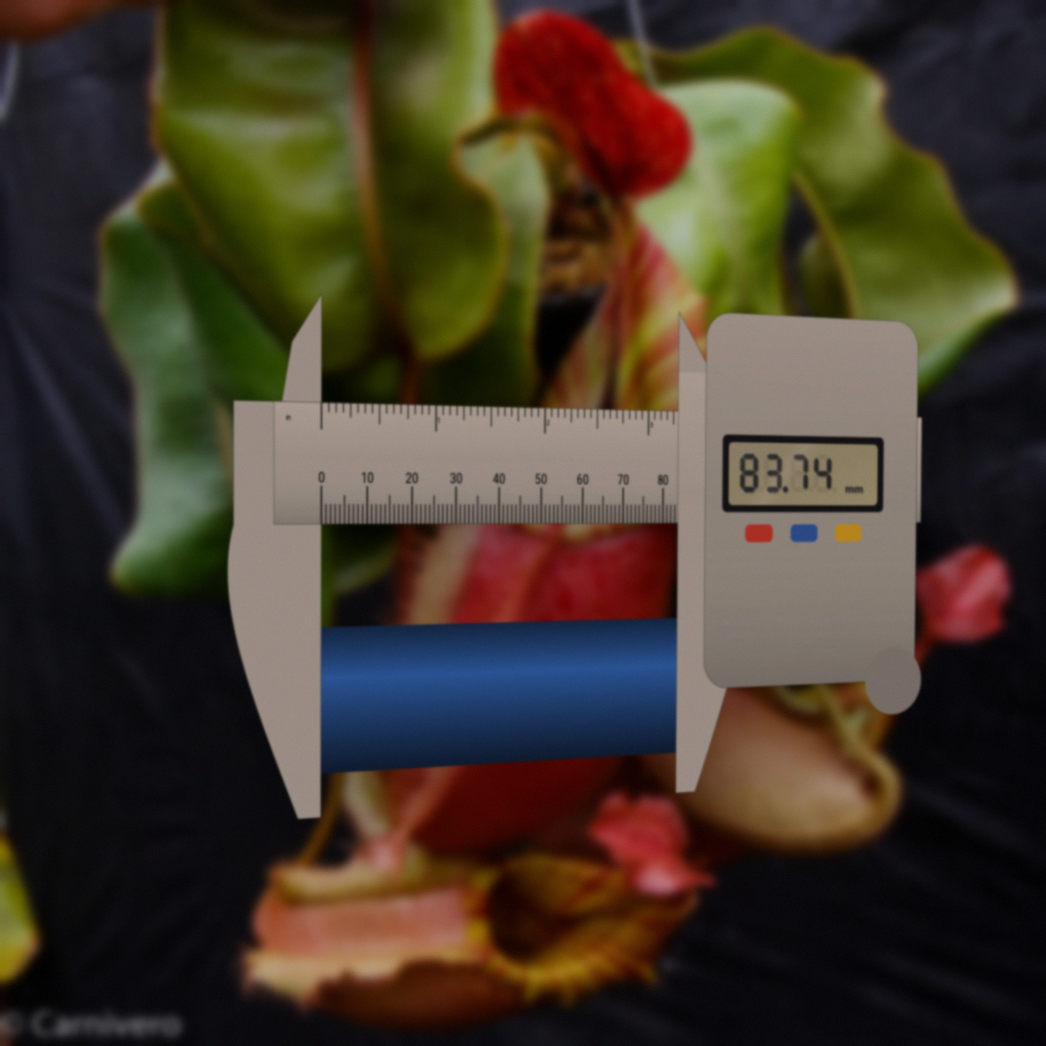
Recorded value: 83.74 (mm)
